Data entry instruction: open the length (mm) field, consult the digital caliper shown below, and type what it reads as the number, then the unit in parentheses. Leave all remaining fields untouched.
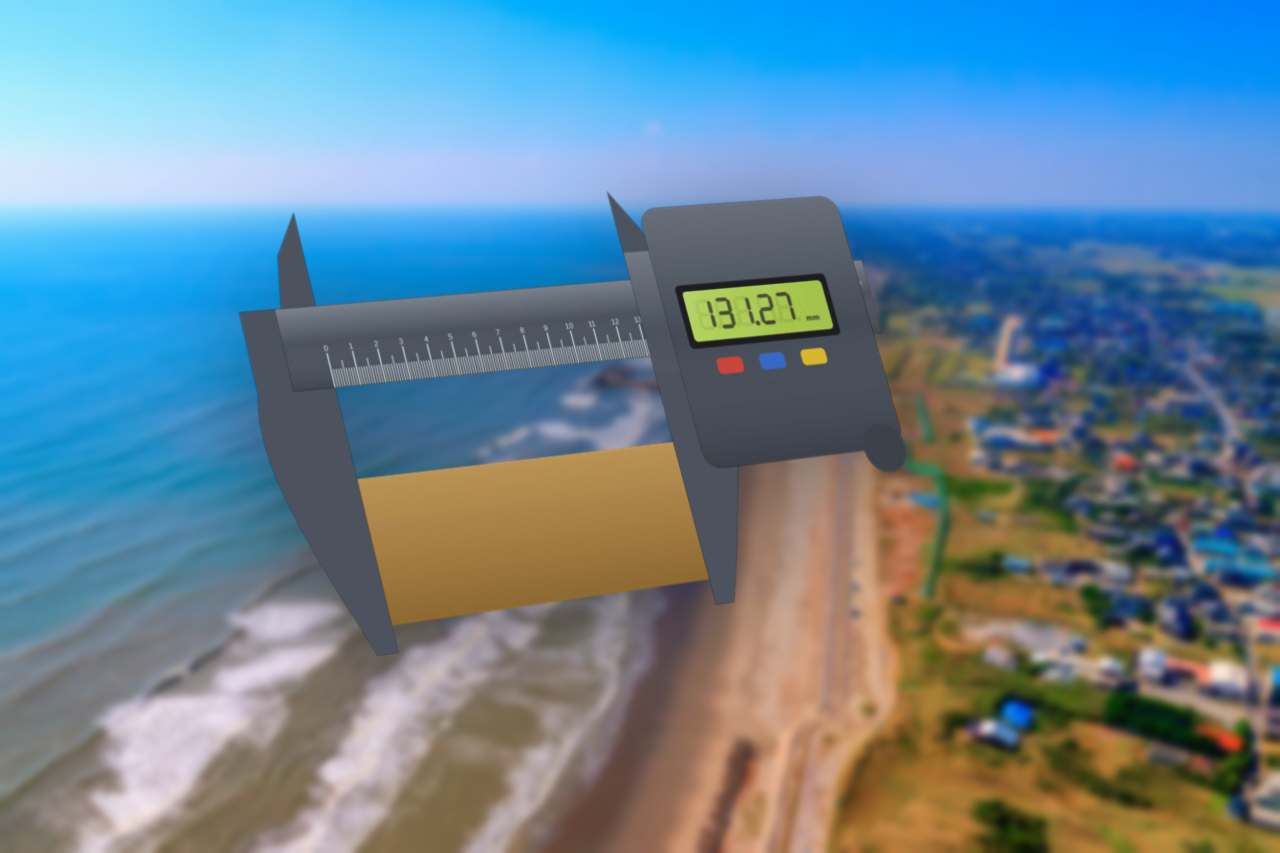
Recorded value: 131.27 (mm)
